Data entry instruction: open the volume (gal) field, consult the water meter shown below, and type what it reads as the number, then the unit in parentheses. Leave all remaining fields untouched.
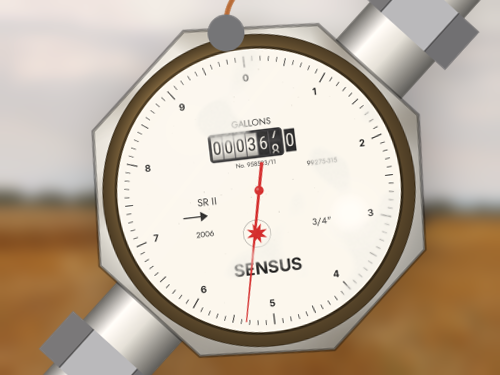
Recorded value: 3675.3 (gal)
